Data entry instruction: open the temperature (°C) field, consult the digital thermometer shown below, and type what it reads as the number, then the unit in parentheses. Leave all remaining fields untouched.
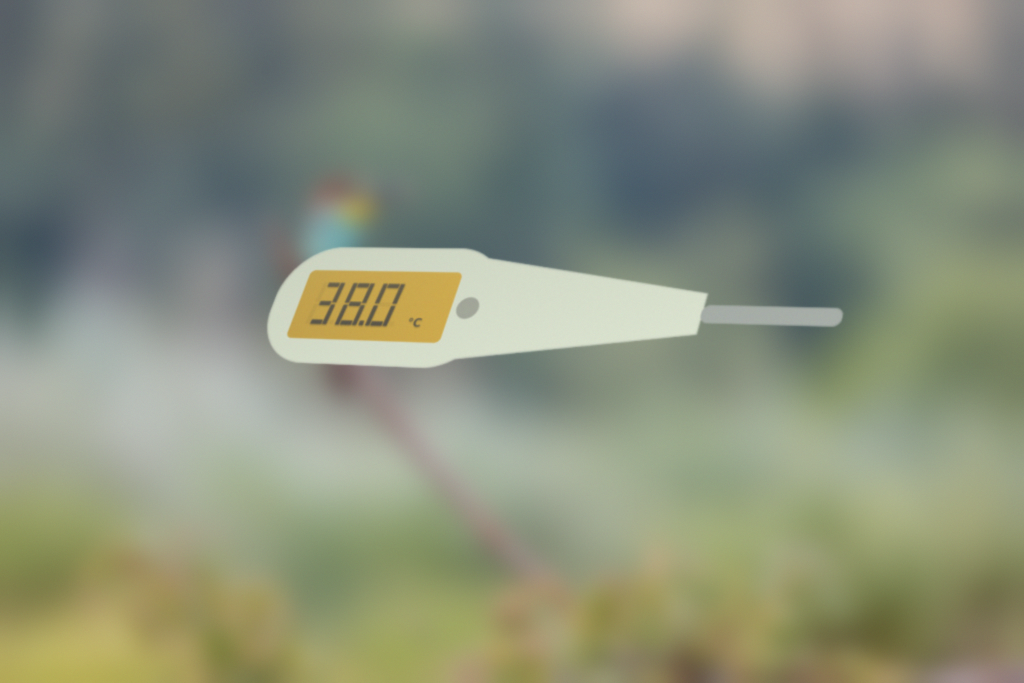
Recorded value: 38.0 (°C)
